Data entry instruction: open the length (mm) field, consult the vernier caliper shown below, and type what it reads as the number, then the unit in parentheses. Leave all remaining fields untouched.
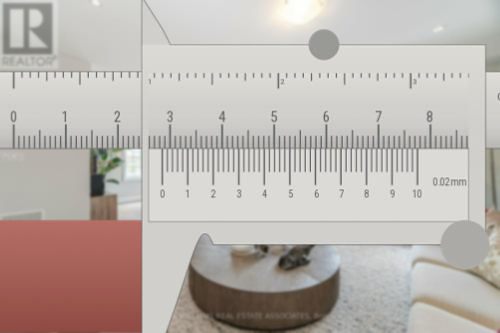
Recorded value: 28.5 (mm)
